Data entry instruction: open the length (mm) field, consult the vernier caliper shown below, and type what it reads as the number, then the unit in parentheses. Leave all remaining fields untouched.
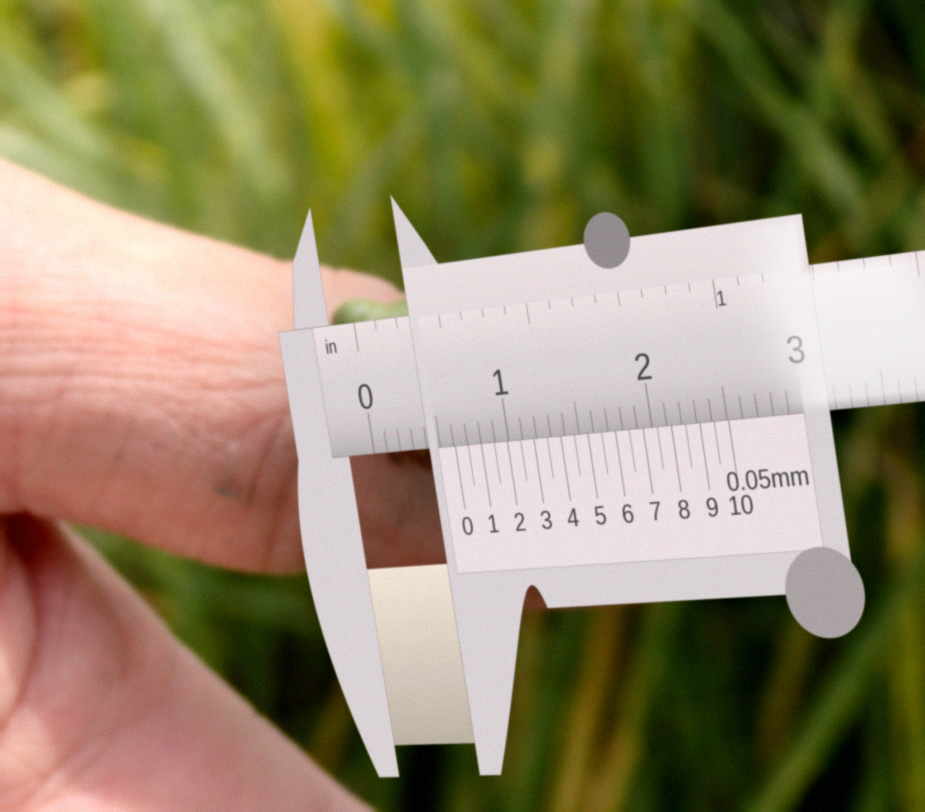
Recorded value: 6.1 (mm)
